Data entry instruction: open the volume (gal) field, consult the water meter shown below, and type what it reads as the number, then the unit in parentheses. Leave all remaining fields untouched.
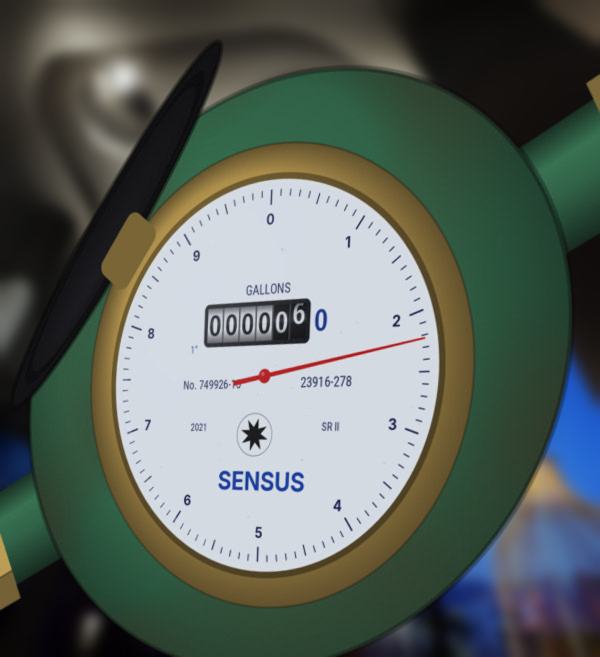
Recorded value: 62.2 (gal)
